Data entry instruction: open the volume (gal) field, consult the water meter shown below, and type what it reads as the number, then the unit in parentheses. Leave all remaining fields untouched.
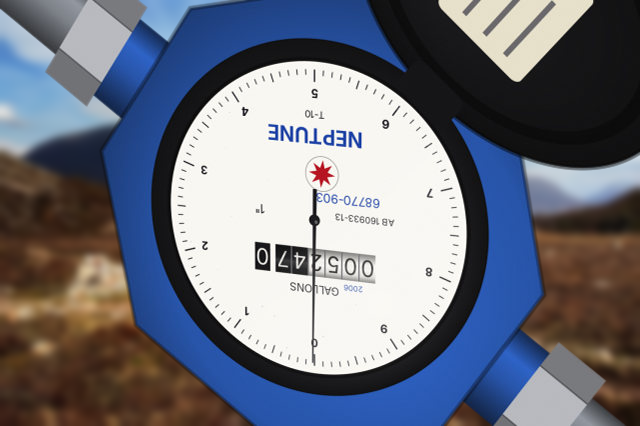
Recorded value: 52470.0 (gal)
